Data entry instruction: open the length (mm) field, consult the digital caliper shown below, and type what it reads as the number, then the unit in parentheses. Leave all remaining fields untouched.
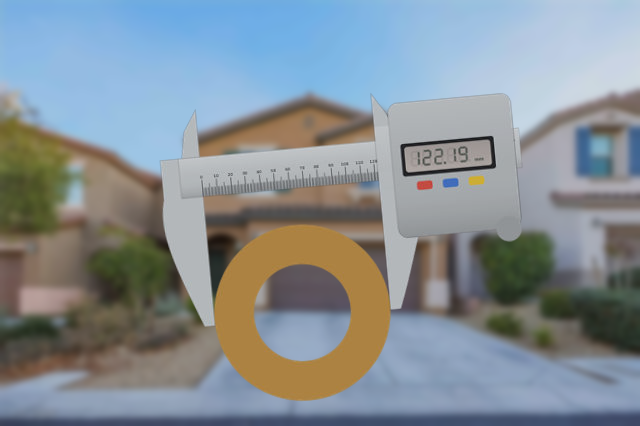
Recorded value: 122.19 (mm)
